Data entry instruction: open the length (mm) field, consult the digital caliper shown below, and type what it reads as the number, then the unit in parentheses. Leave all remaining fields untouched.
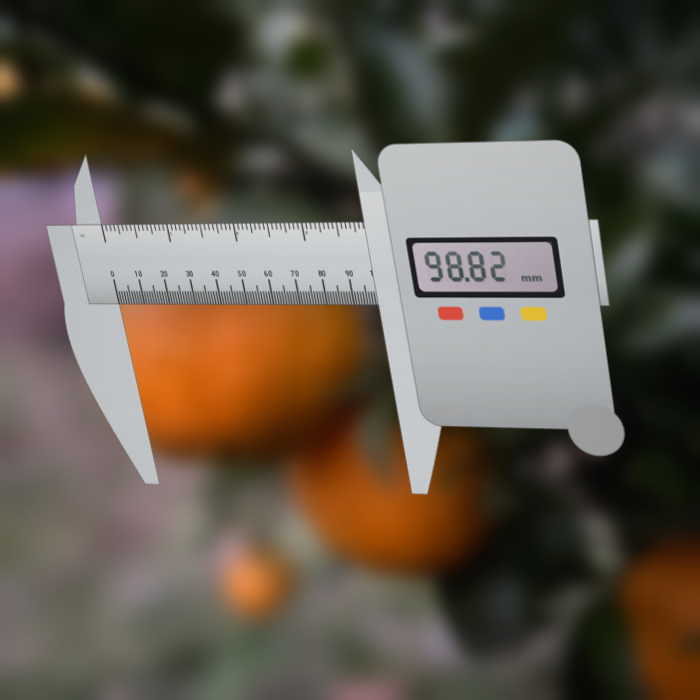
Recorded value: 98.82 (mm)
